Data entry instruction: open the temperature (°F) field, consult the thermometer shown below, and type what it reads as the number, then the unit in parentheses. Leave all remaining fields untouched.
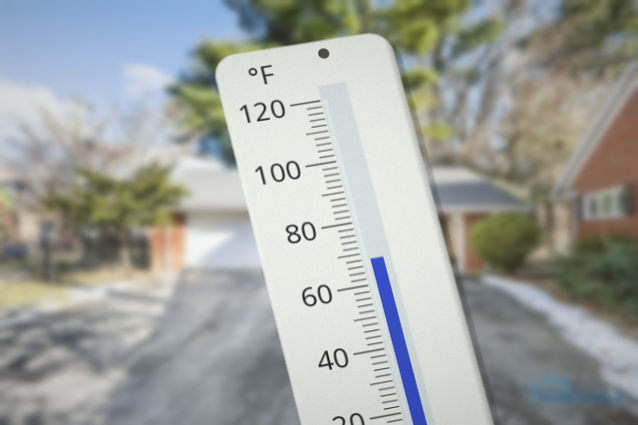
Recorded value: 68 (°F)
